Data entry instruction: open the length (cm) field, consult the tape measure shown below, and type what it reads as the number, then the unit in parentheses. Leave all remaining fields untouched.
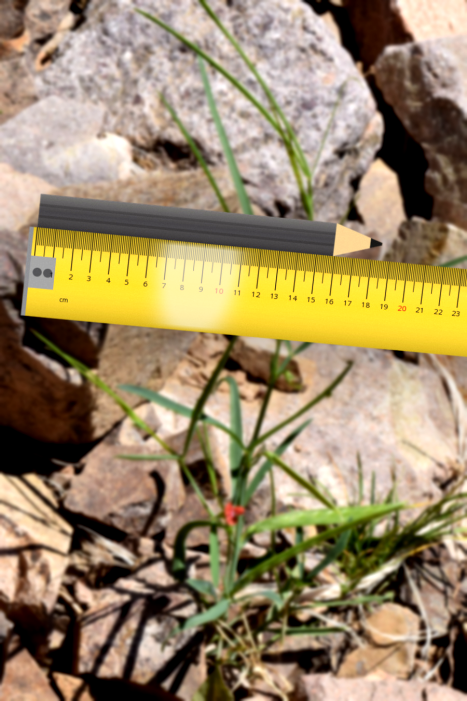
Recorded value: 18.5 (cm)
